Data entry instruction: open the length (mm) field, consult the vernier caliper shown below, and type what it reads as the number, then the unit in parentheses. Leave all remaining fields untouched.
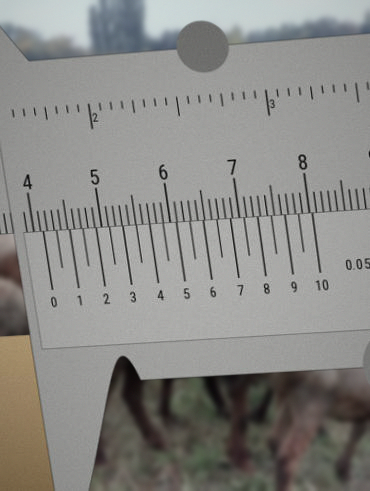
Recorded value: 41.4 (mm)
